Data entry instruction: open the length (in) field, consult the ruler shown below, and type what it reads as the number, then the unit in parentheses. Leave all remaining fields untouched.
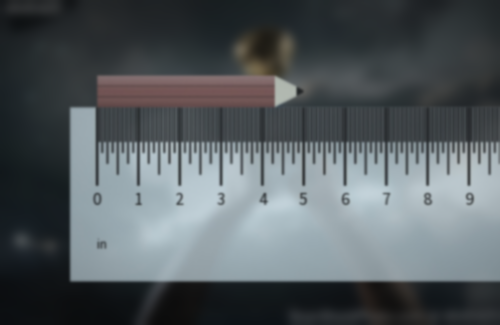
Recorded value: 5 (in)
